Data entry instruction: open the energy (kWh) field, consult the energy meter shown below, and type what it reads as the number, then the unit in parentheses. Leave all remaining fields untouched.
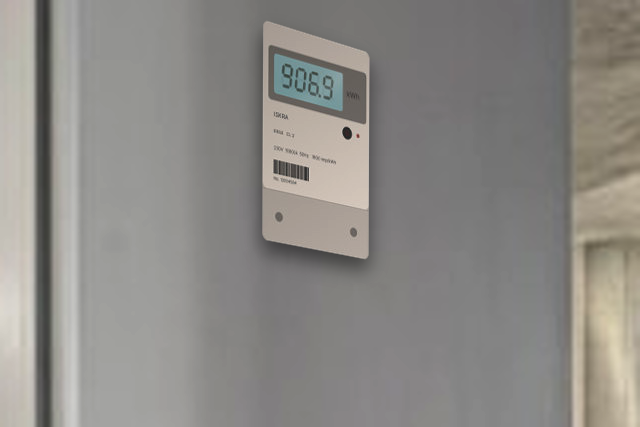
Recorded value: 906.9 (kWh)
